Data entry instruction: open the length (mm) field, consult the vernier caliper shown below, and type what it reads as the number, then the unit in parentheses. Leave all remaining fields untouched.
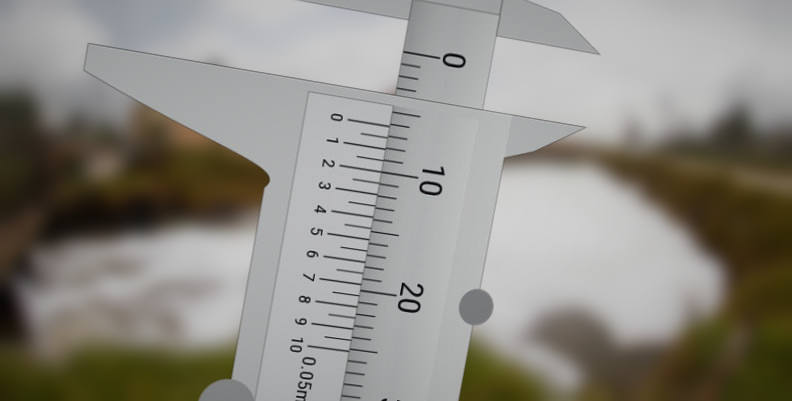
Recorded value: 6.2 (mm)
